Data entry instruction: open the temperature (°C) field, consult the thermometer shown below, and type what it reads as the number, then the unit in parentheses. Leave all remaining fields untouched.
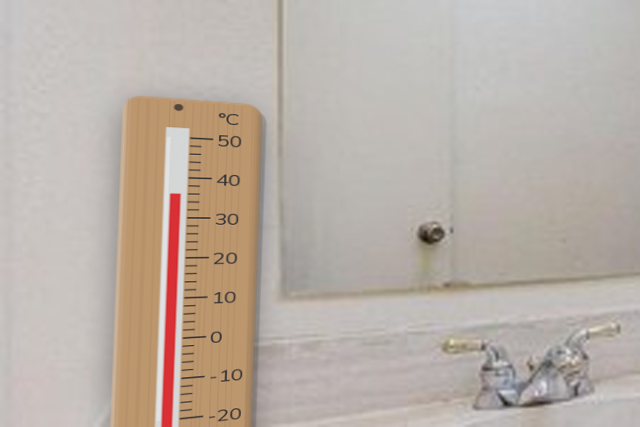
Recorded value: 36 (°C)
